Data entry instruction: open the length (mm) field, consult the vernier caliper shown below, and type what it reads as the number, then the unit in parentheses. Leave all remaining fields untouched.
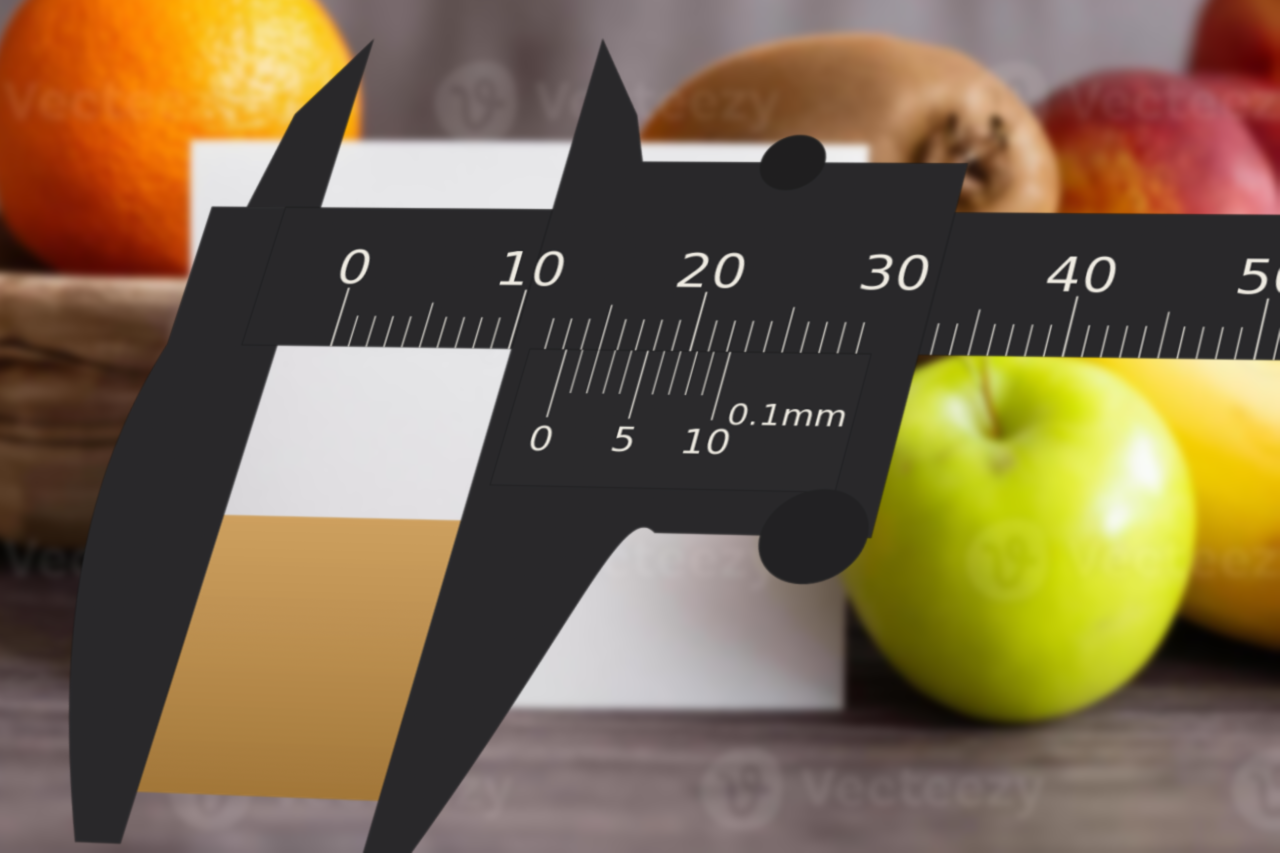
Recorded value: 13.2 (mm)
